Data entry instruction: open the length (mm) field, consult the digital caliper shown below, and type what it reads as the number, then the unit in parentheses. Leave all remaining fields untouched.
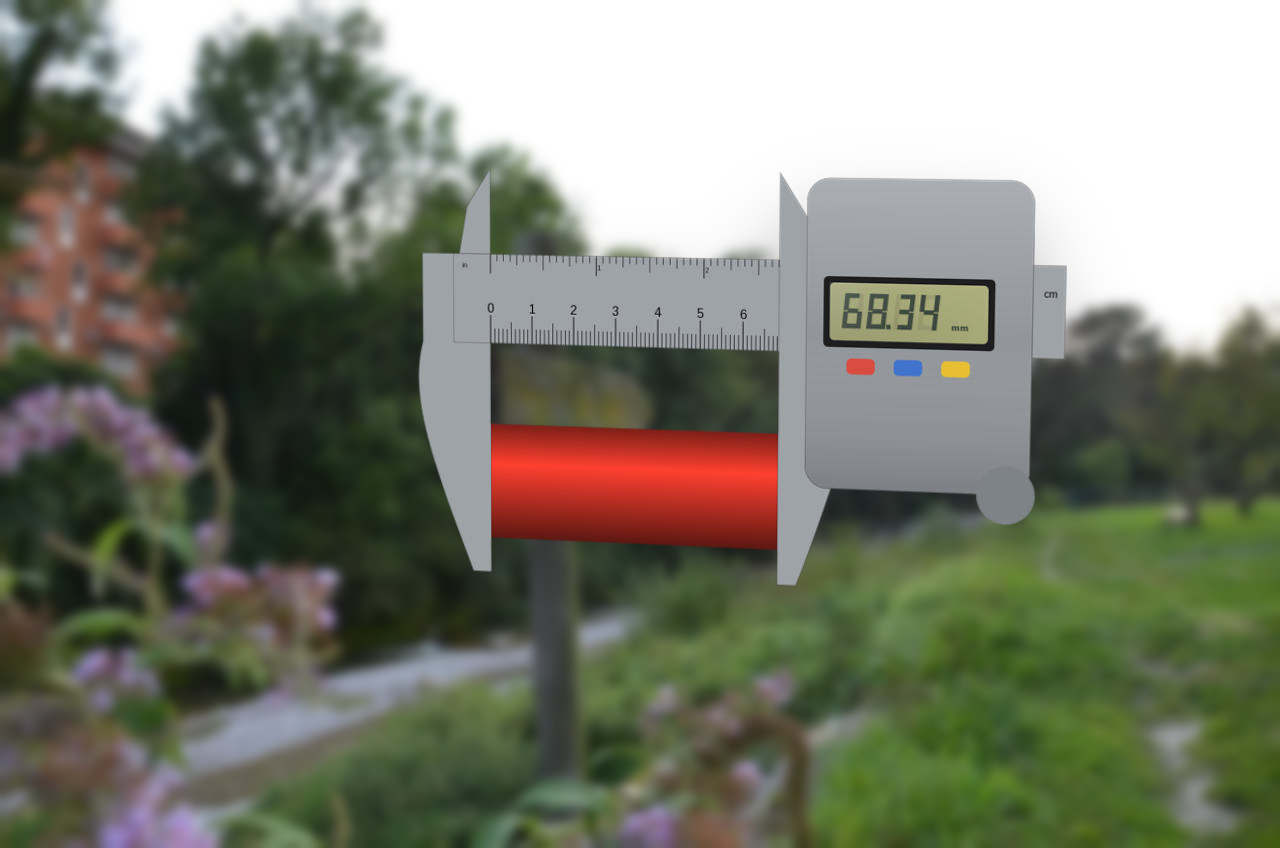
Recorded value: 68.34 (mm)
